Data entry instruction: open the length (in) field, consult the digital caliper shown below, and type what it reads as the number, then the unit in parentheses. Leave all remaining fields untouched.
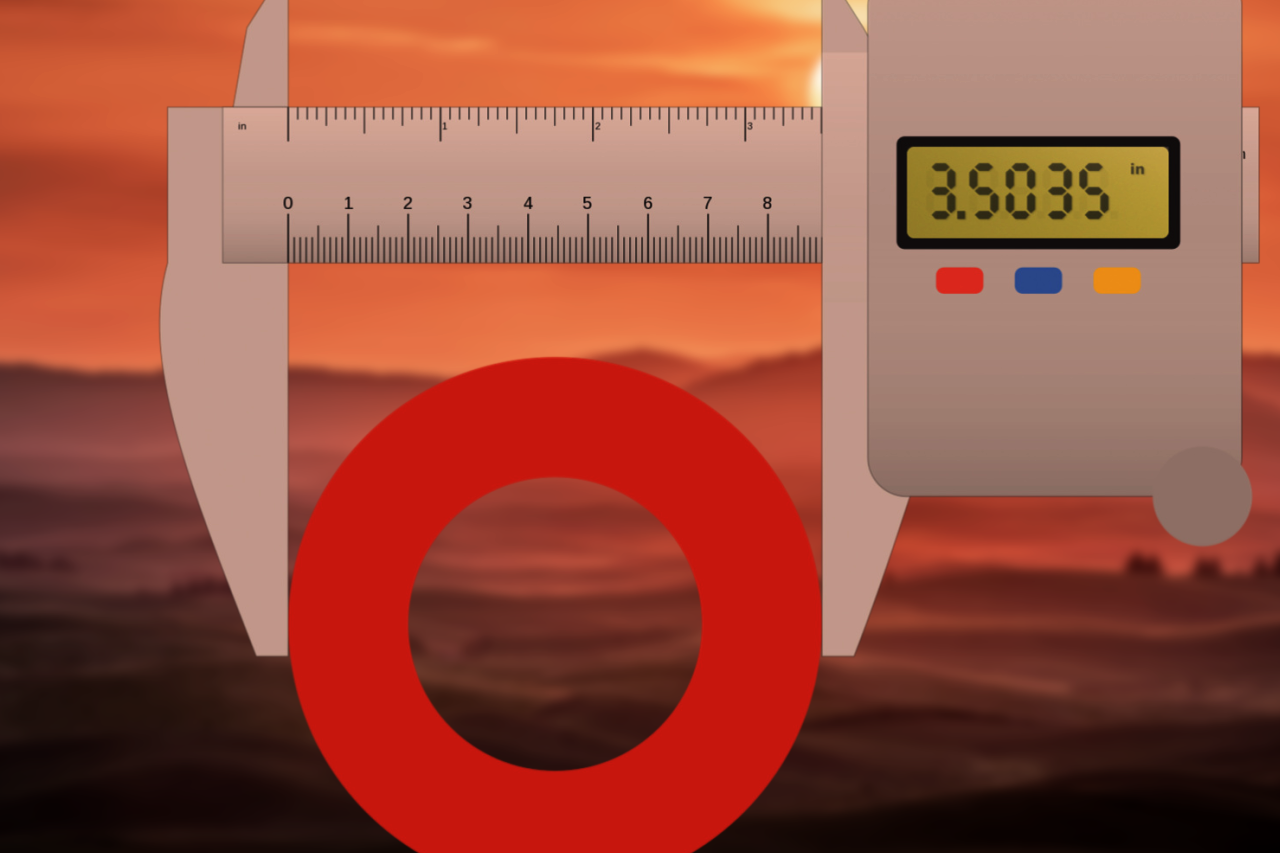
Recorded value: 3.5035 (in)
